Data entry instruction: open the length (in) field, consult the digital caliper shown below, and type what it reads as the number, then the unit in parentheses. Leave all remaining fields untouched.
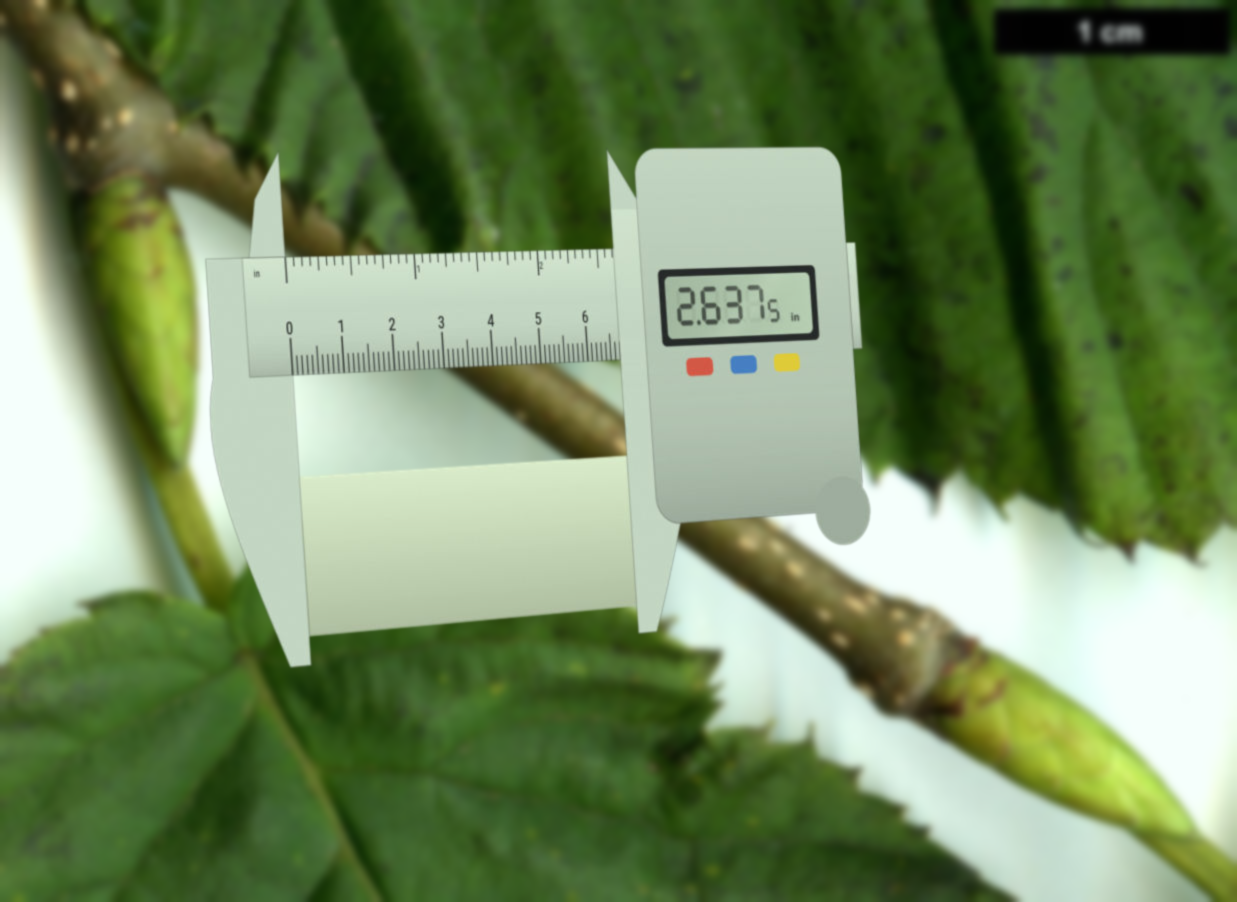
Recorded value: 2.6375 (in)
